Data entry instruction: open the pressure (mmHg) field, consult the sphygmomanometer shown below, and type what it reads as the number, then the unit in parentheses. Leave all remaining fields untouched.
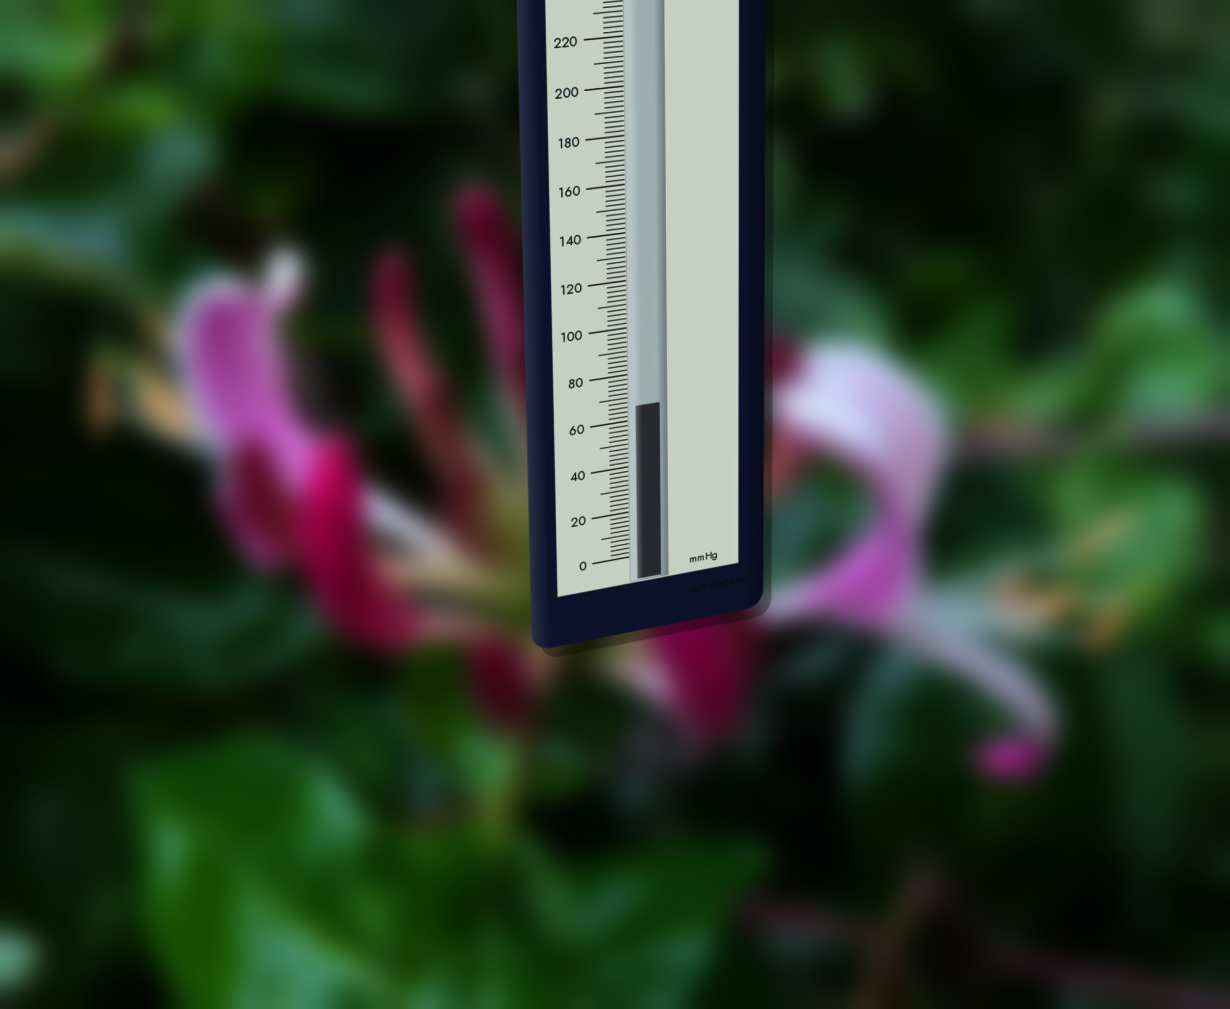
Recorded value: 66 (mmHg)
